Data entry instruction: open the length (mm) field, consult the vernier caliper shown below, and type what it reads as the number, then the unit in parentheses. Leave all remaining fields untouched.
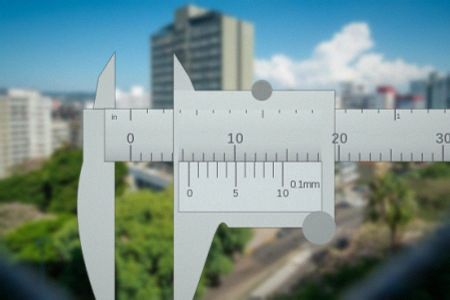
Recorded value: 5.6 (mm)
